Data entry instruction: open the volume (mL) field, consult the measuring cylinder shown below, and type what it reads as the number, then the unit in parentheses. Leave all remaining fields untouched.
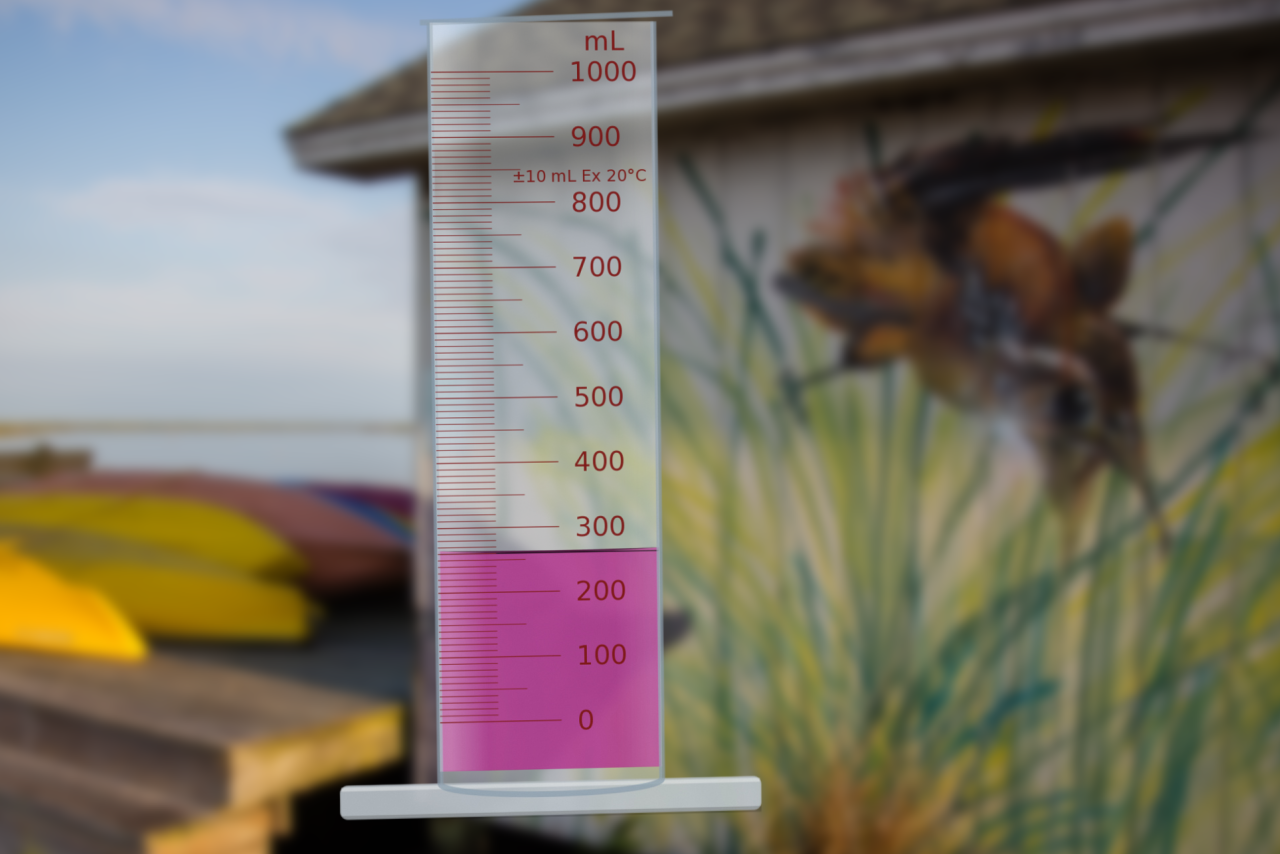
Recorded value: 260 (mL)
